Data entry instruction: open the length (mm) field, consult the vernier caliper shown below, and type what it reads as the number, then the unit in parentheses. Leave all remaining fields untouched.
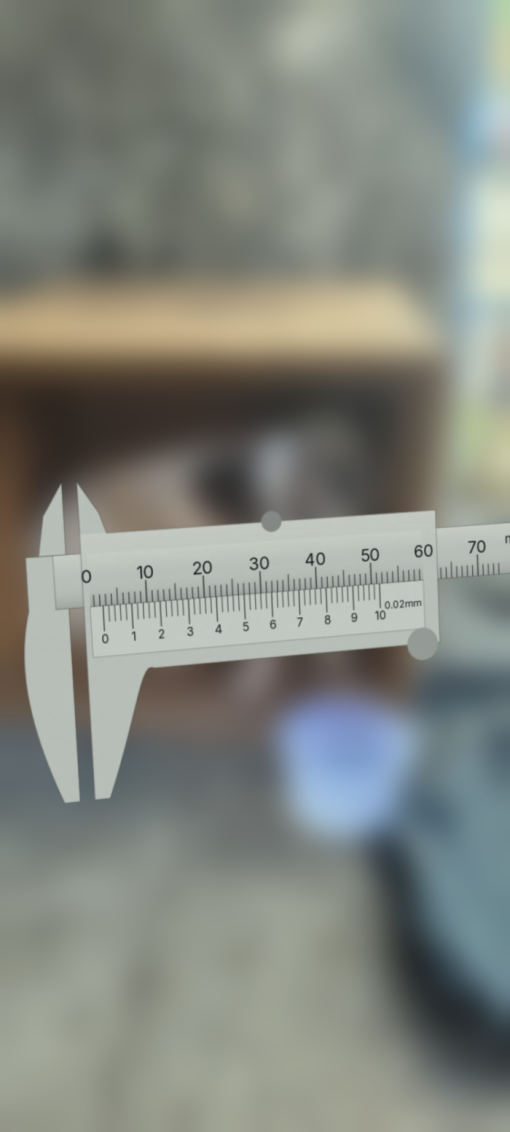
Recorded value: 2.5 (mm)
